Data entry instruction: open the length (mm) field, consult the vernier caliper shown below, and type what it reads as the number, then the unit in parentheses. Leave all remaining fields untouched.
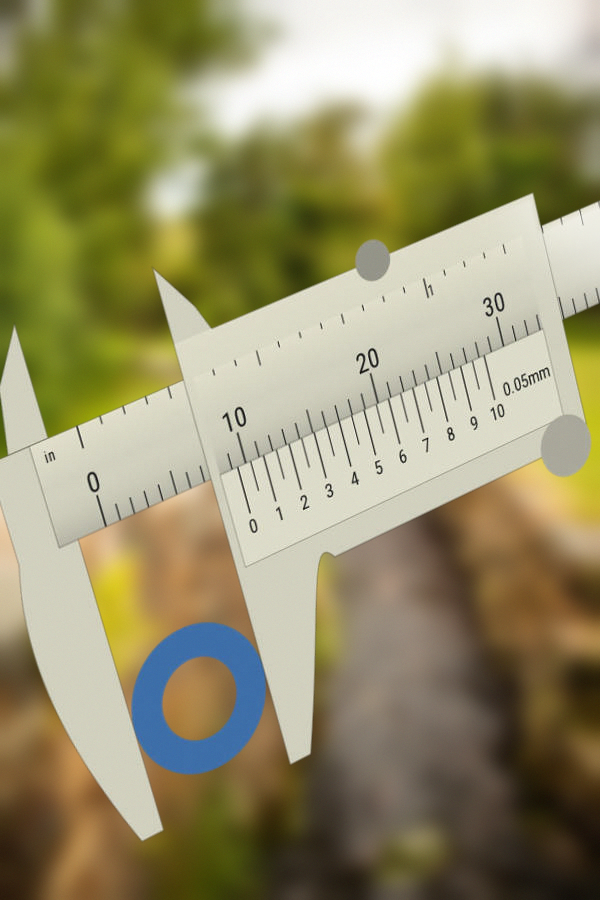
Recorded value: 9.4 (mm)
